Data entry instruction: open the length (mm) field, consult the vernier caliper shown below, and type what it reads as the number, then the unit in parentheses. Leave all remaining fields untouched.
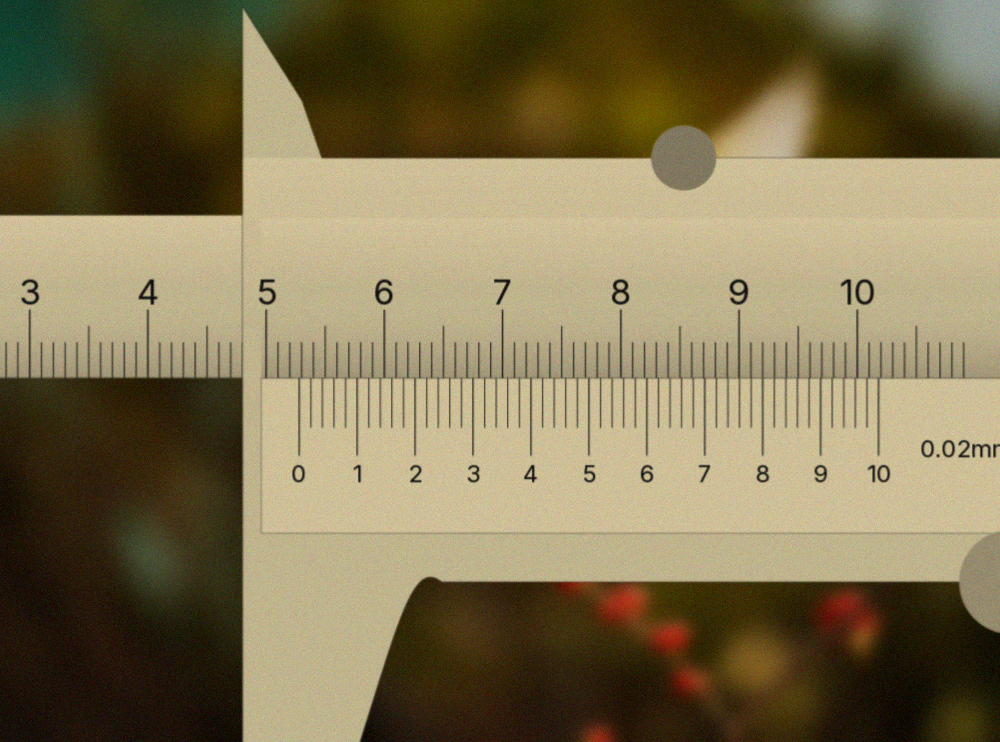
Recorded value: 52.8 (mm)
